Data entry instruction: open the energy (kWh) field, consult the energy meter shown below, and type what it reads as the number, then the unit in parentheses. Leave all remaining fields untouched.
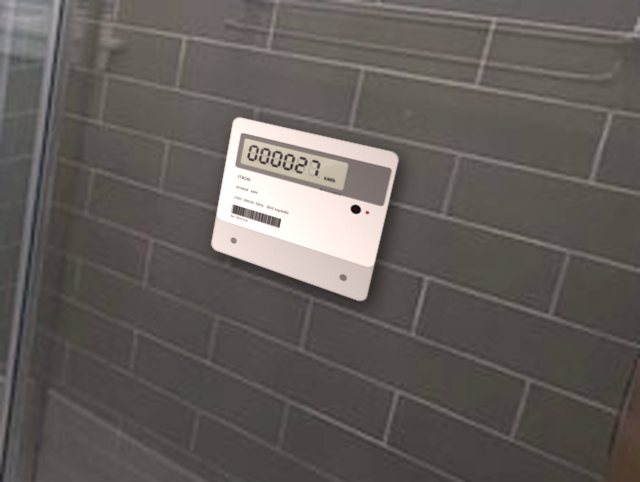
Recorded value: 27 (kWh)
